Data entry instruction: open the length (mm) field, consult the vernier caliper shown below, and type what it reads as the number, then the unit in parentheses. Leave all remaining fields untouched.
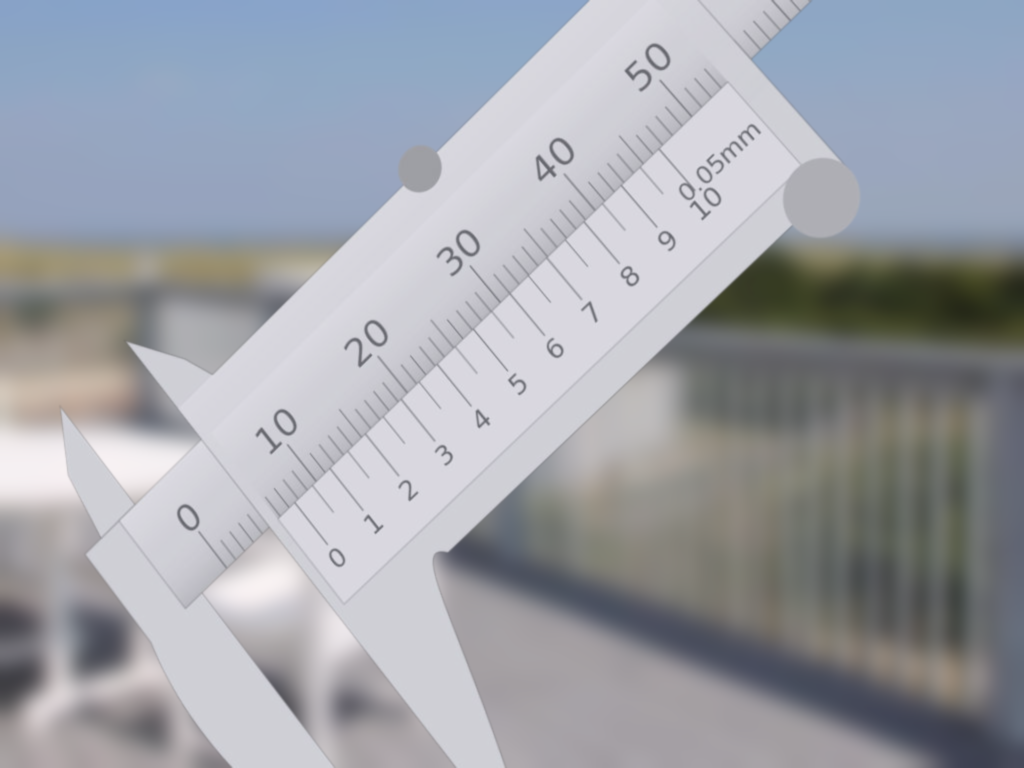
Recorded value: 7.6 (mm)
